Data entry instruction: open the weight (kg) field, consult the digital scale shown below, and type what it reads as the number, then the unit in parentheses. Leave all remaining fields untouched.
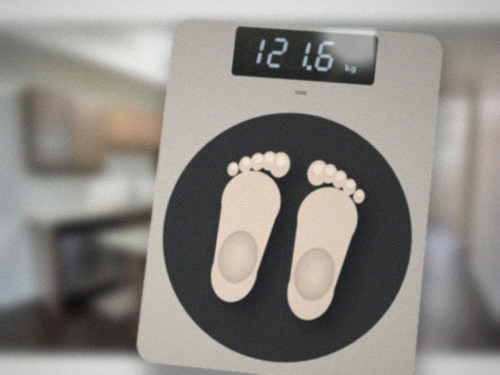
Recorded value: 121.6 (kg)
